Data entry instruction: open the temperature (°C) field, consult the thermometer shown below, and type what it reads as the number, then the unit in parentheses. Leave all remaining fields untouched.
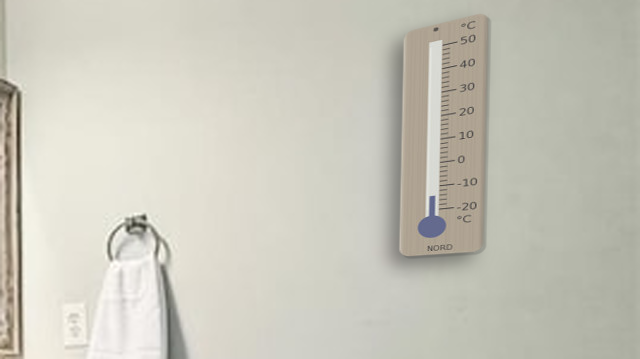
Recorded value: -14 (°C)
